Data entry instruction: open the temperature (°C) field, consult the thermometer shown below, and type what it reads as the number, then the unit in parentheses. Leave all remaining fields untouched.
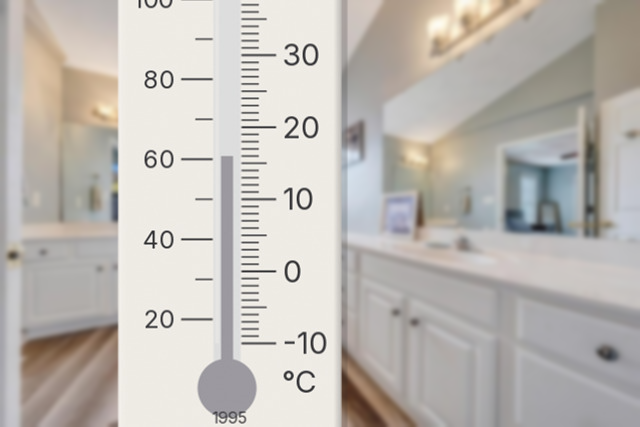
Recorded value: 16 (°C)
